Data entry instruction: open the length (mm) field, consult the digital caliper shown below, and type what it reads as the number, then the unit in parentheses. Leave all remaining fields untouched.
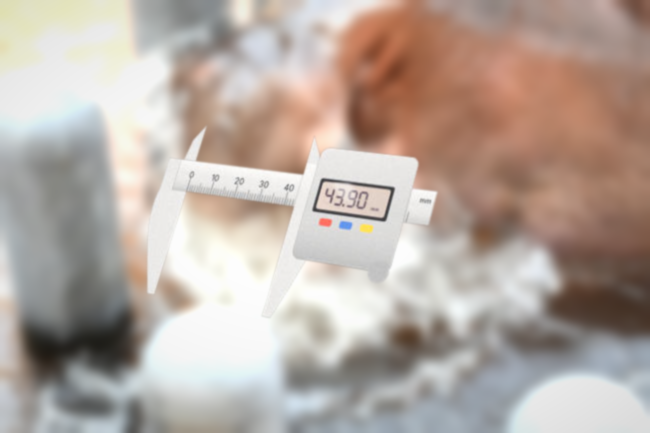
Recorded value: 43.90 (mm)
